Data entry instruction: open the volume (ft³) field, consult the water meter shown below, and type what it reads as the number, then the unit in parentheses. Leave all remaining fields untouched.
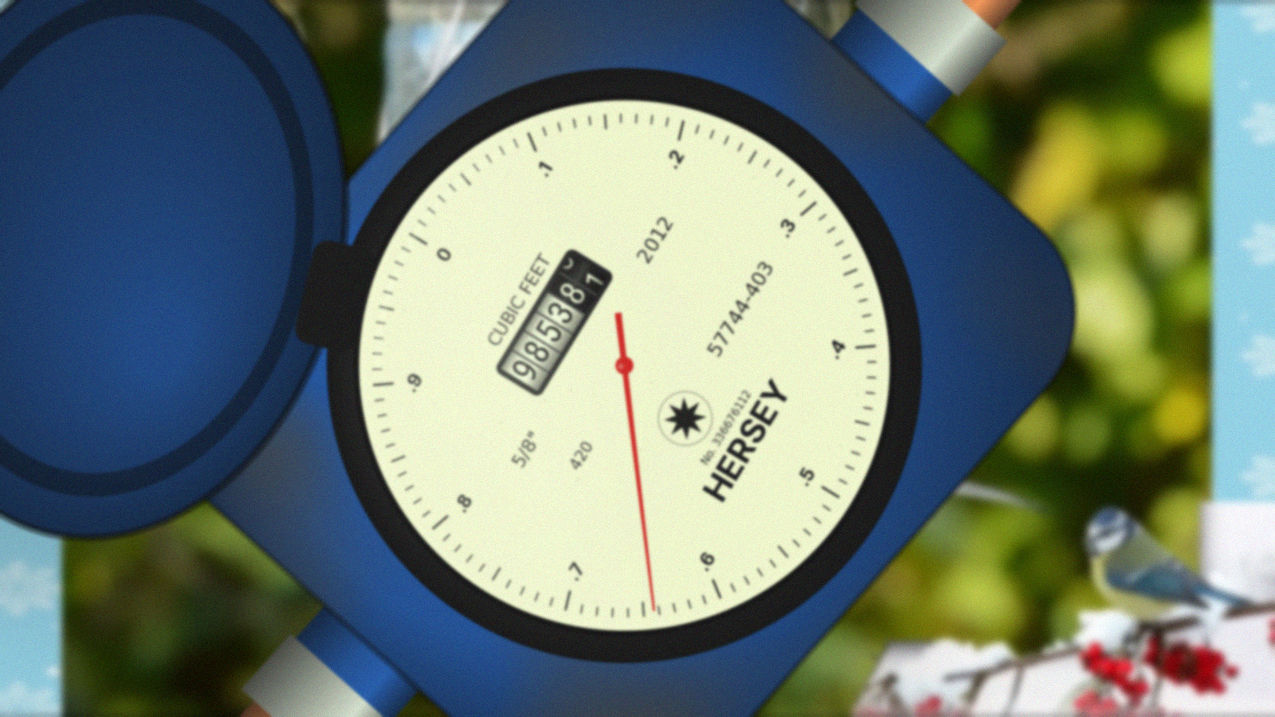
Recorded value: 985380.64 (ft³)
